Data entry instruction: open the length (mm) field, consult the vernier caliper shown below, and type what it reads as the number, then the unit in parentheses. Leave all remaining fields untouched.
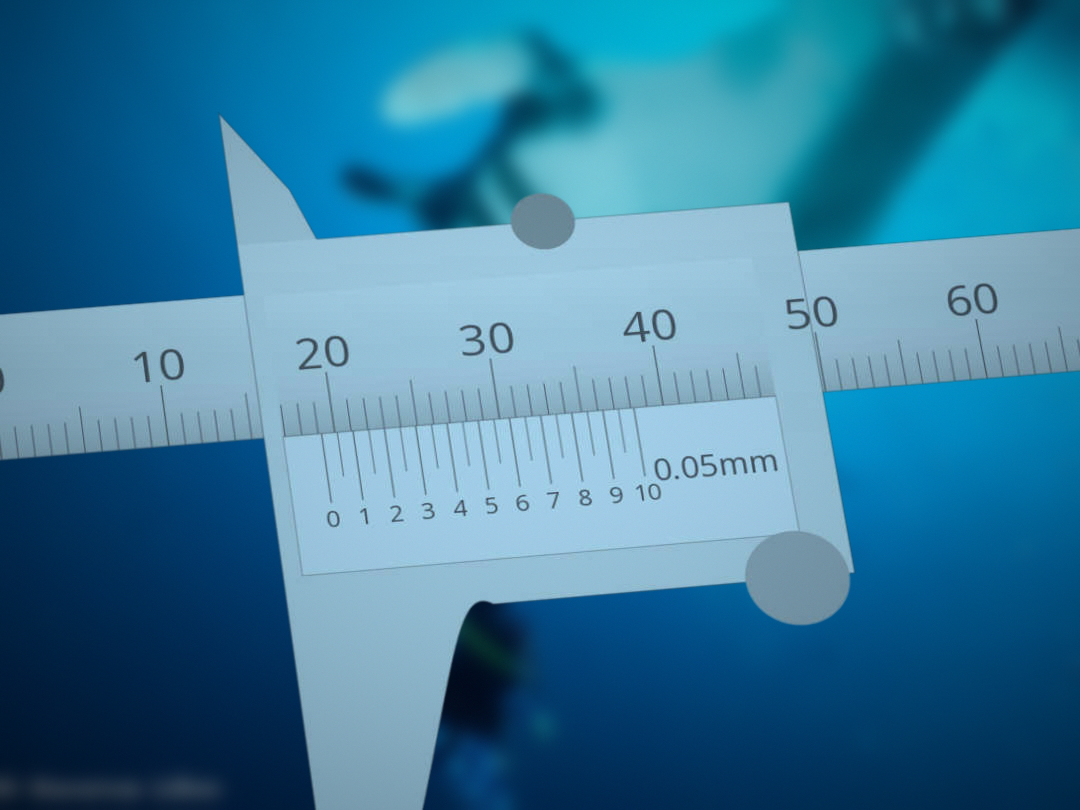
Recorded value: 19.2 (mm)
